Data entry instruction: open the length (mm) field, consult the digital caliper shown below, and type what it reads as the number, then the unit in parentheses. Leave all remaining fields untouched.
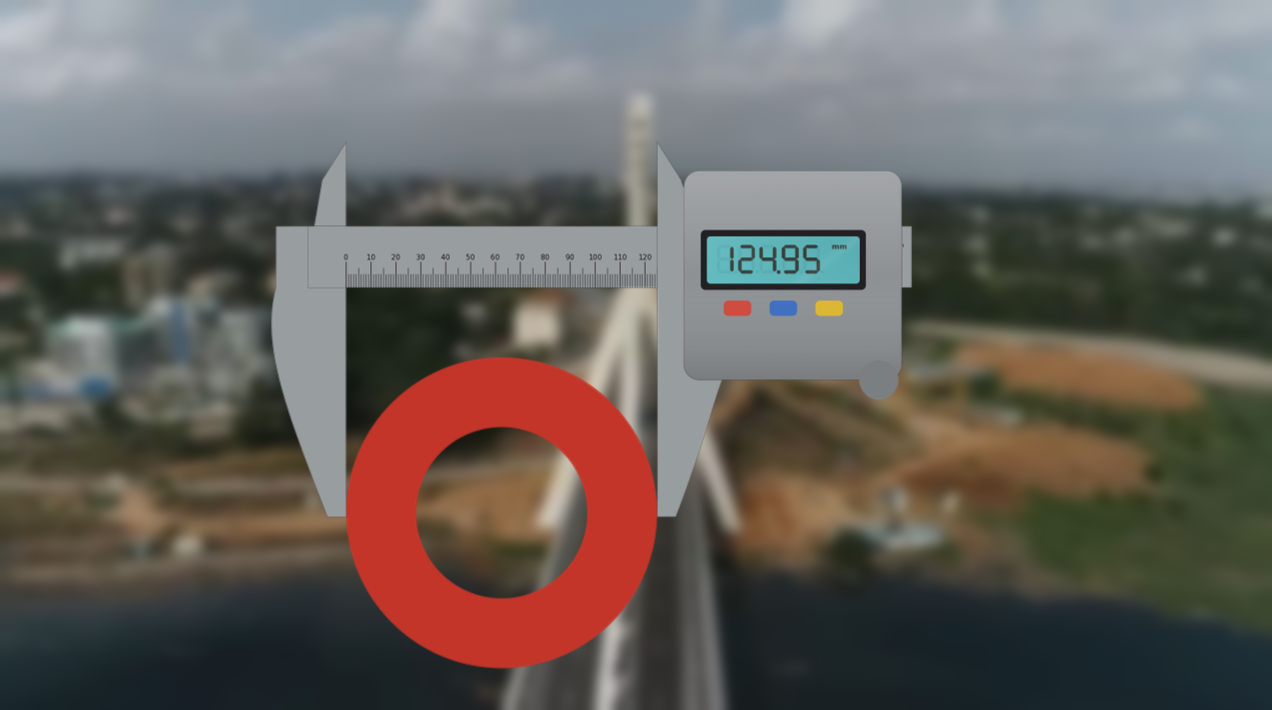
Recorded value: 124.95 (mm)
